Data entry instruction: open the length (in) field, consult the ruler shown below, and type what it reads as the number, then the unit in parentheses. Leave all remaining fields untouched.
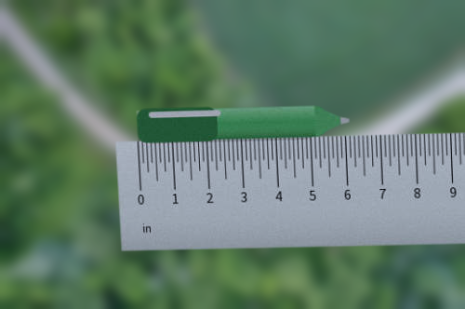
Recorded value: 6.125 (in)
